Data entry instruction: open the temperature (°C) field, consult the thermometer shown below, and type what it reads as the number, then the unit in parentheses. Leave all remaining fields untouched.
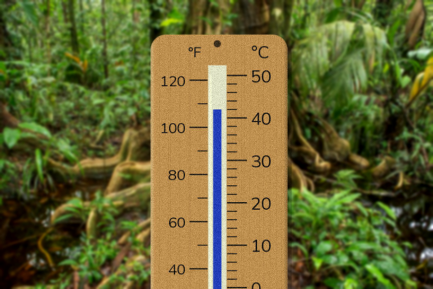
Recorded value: 42 (°C)
